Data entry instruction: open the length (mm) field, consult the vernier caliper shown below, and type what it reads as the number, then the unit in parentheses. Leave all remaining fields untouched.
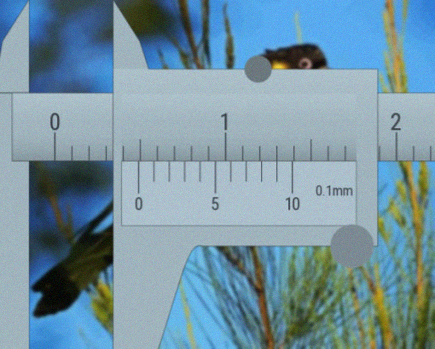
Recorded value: 4.9 (mm)
